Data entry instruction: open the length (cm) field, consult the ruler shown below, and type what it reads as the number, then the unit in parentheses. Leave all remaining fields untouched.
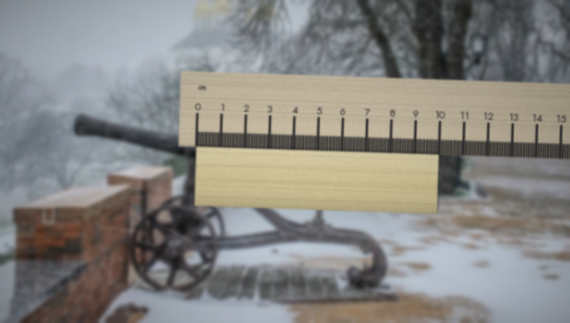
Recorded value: 10 (cm)
